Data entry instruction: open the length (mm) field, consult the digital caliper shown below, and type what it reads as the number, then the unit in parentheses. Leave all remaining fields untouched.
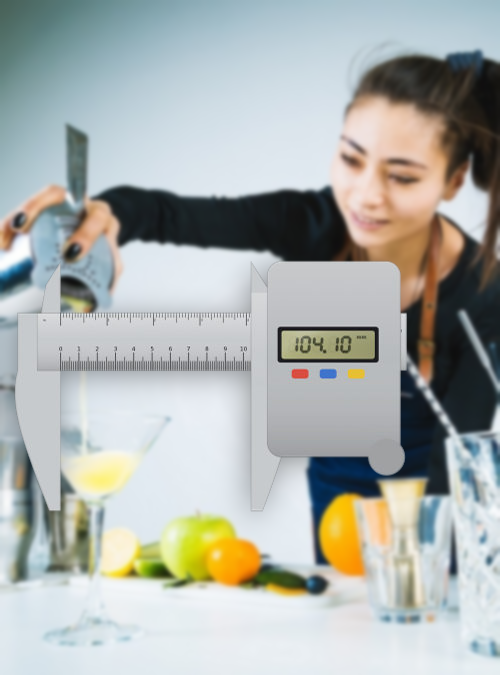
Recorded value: 104.10 (mm)
